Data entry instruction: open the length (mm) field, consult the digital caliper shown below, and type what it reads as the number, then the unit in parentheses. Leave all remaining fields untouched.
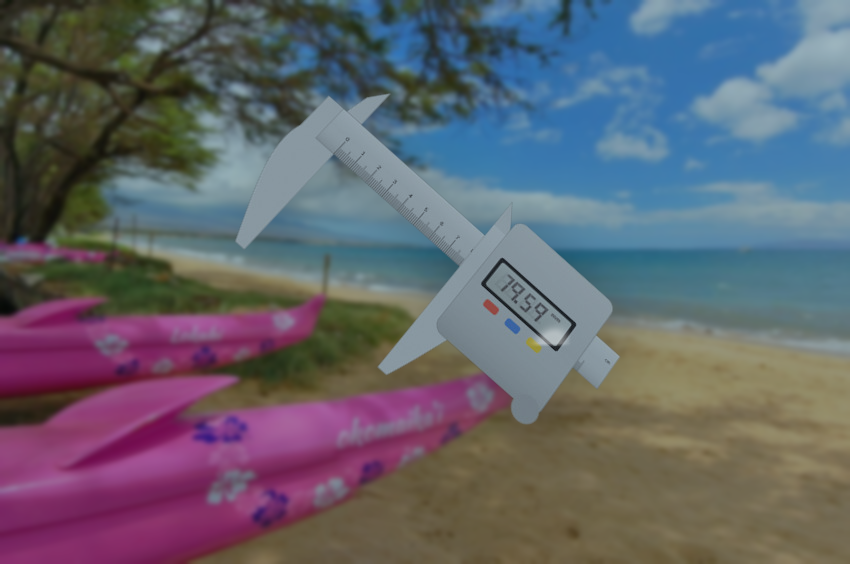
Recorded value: 79.59 (mm)
